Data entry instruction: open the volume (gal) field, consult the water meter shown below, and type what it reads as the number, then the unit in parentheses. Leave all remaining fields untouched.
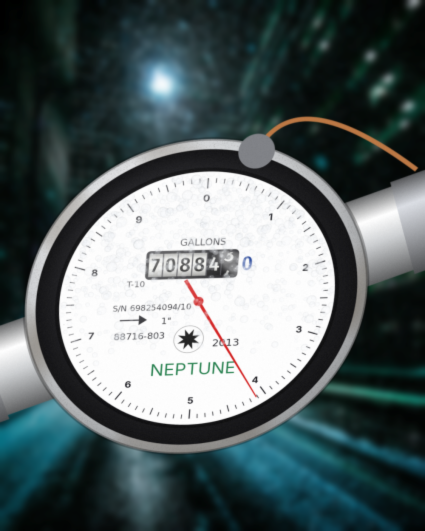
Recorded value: 7088434.1 (gal)
